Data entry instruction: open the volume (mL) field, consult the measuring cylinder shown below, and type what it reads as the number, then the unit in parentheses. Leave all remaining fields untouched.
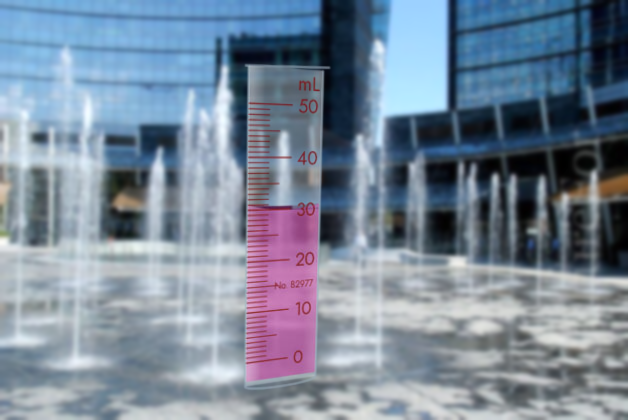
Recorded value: 30 (mL)
